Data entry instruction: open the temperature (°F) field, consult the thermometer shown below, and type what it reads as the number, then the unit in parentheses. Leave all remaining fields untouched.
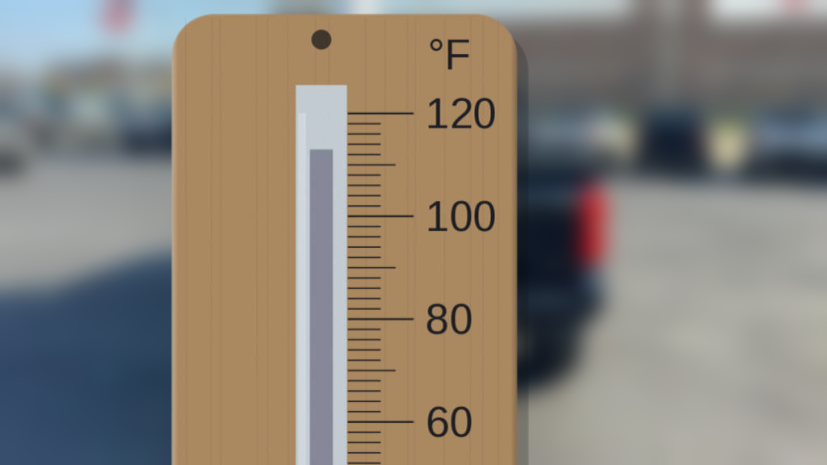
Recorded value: 113 (°F)
